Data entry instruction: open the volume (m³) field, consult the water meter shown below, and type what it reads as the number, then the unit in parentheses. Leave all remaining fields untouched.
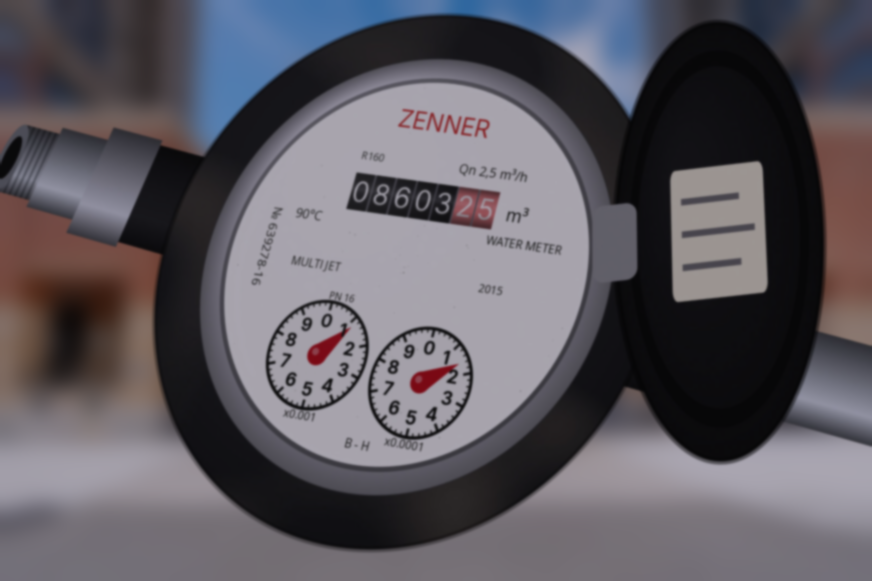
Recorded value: 8603.2511 (m³)
